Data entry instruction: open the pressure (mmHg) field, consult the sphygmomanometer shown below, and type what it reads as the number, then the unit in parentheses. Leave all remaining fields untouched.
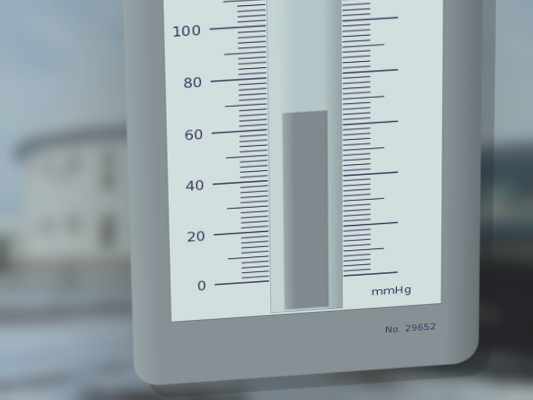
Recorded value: 66 (mmHg)
